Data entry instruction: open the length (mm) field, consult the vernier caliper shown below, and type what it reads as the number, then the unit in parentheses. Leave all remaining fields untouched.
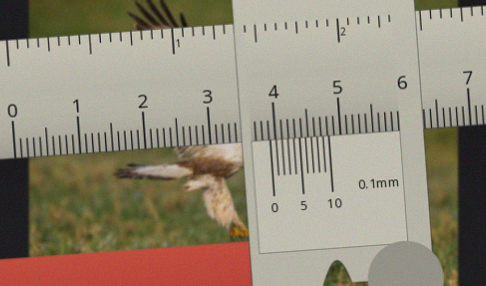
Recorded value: 39.2 (mm)
